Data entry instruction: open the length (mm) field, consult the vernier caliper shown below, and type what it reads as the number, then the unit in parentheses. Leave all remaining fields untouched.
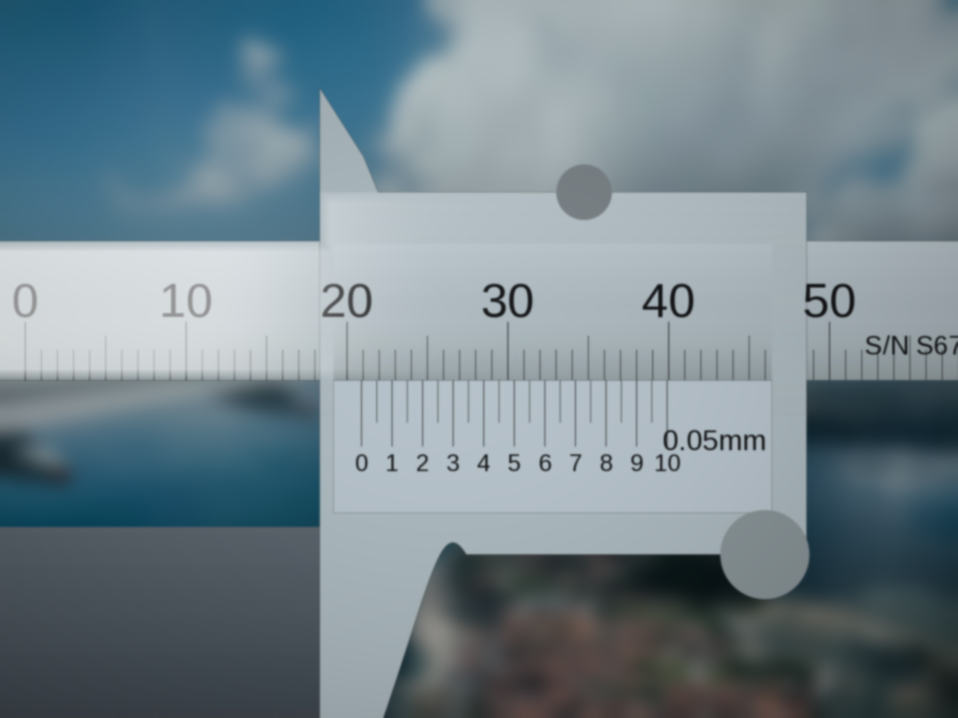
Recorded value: 20.9 (mm)
